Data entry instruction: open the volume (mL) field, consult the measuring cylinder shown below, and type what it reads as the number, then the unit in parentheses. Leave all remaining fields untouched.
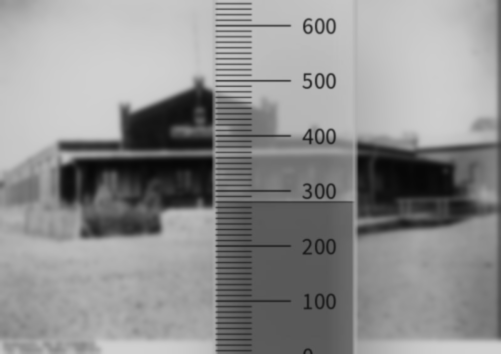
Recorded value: 280 (mL)
